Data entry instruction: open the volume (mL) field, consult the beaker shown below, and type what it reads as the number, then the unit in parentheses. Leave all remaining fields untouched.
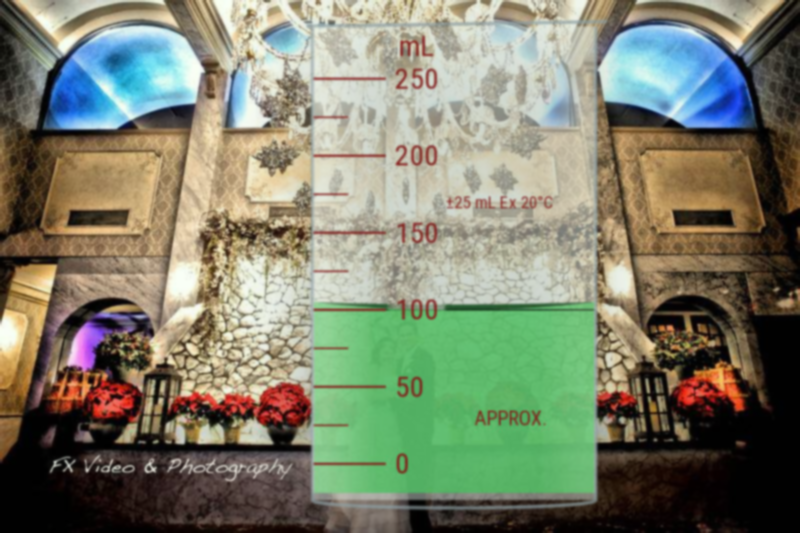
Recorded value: 100 (mL)
